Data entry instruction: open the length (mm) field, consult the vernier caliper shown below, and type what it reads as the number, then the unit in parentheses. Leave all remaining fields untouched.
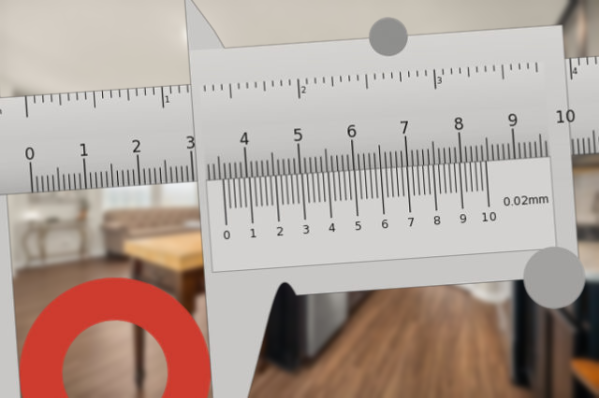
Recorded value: 35.6 (mm)
